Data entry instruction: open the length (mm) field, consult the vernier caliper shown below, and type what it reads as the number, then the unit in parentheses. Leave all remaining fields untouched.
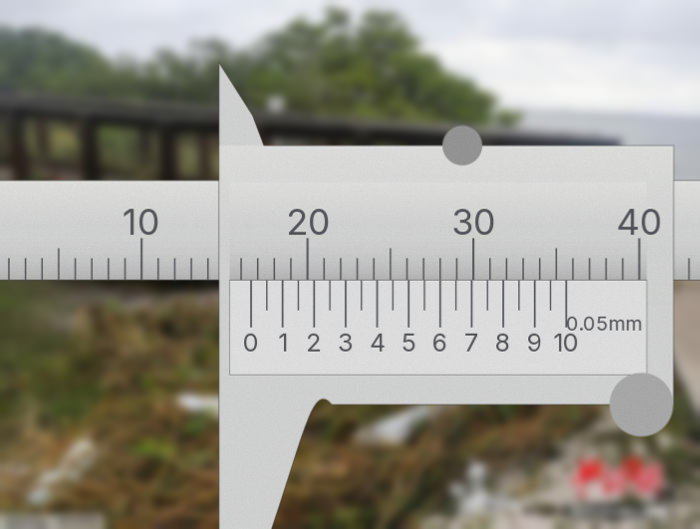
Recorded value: 16.6 (mm)
